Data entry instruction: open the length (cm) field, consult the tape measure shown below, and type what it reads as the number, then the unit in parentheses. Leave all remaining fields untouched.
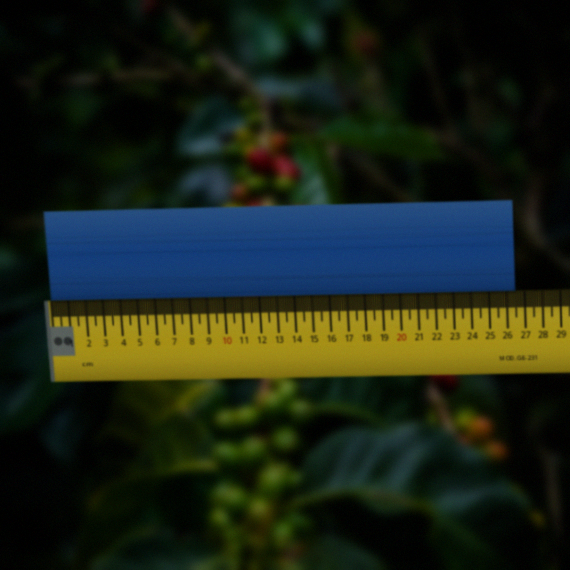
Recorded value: 26.5 (cm)
